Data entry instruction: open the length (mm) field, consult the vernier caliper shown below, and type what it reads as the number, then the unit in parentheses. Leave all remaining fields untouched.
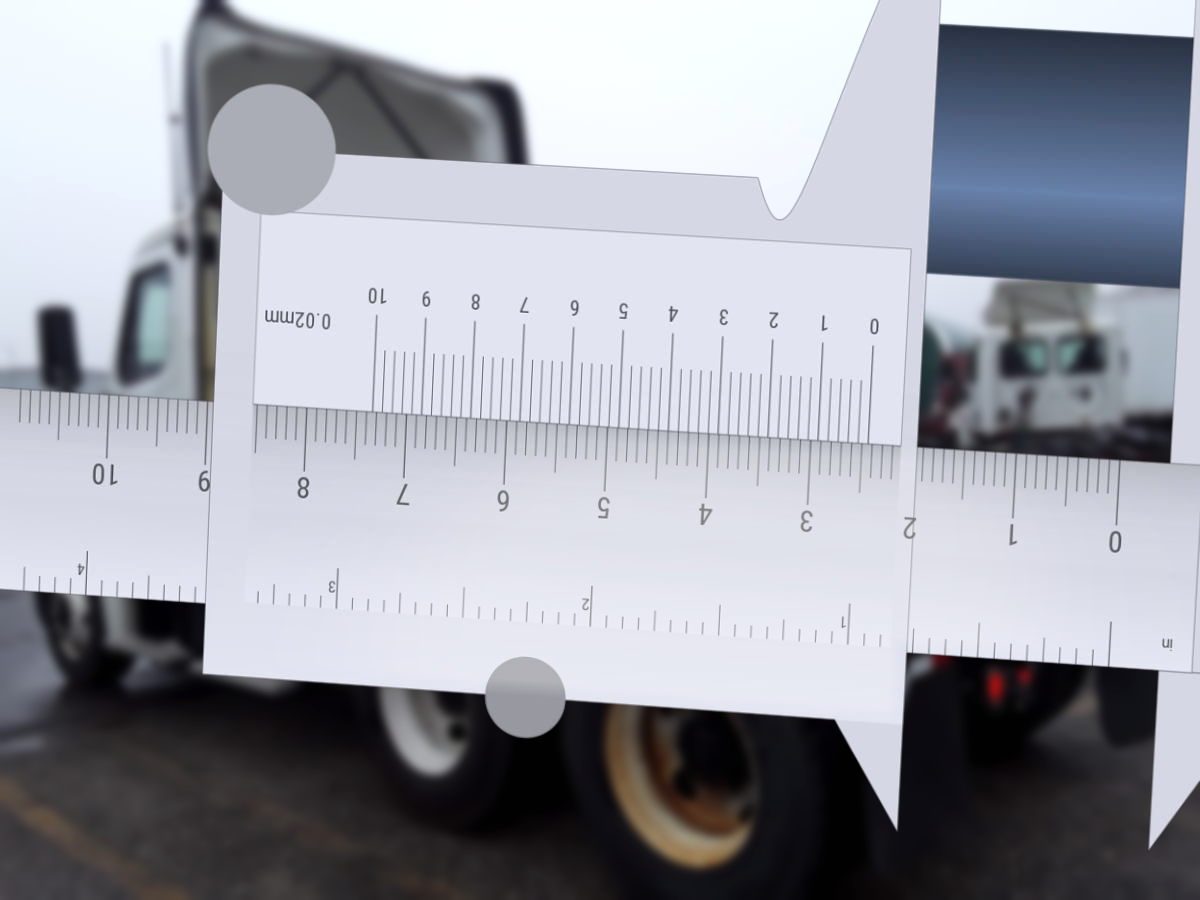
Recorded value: 24.4 (mm)
